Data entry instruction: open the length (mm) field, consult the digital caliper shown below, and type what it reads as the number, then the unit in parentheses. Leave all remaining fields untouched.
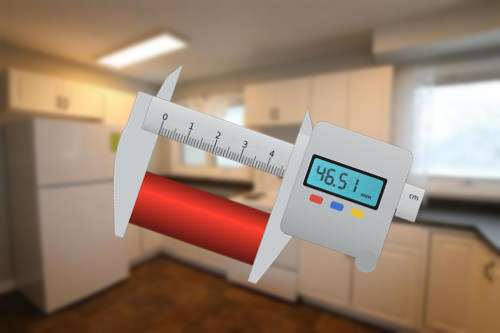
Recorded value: 46.51 (mm)
